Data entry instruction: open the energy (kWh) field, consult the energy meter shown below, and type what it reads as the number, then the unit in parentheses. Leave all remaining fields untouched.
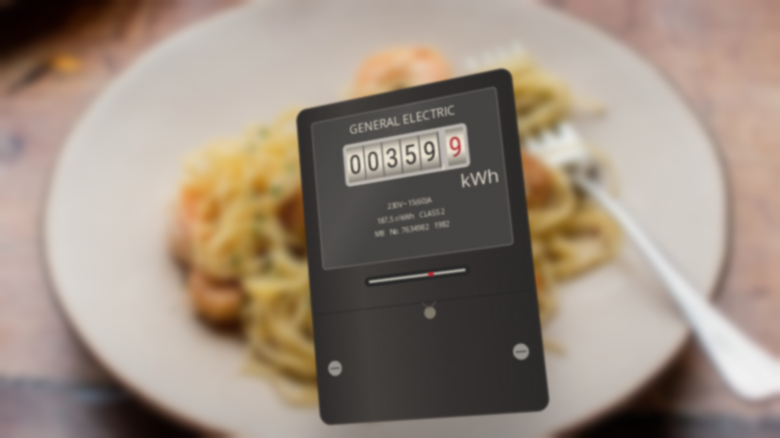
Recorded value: 359.9 (kWh)
